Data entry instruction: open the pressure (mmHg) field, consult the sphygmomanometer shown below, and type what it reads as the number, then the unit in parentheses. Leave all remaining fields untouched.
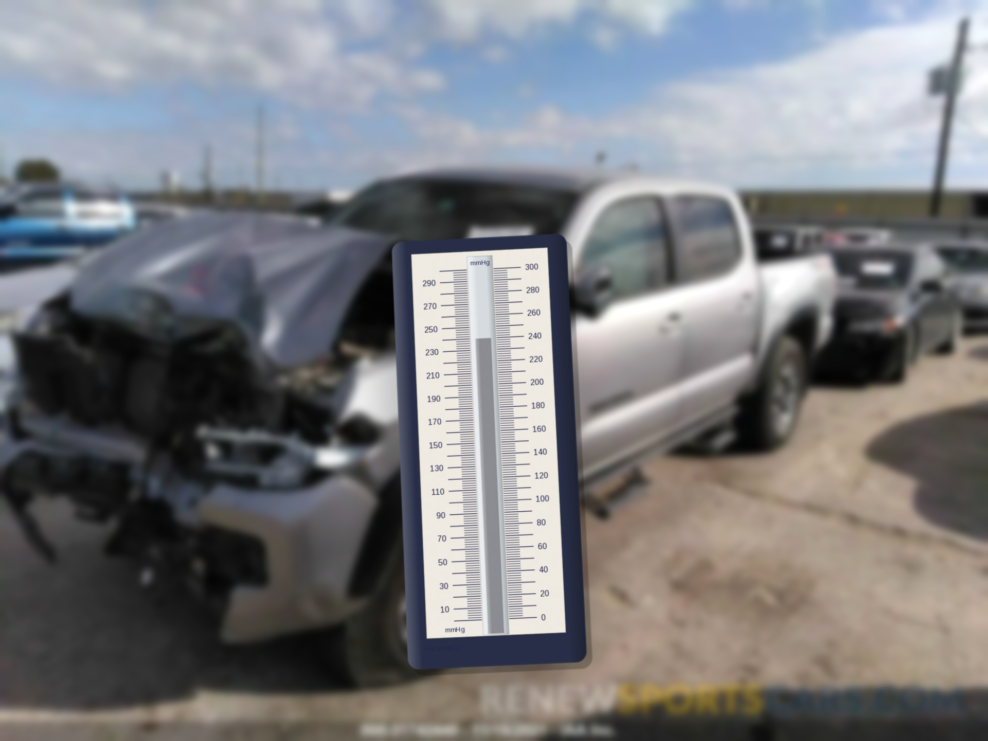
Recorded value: 240 (mmHg)
